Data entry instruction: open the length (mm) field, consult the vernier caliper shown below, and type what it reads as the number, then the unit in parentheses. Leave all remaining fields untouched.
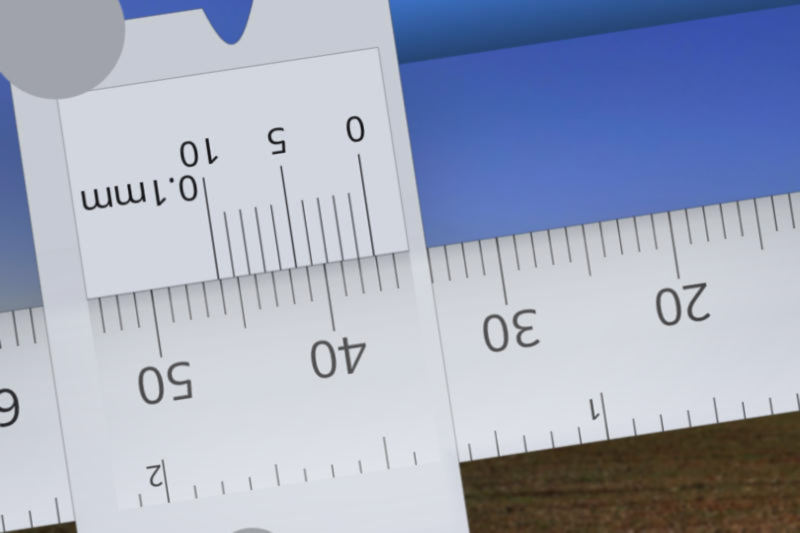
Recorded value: 37.1 (mm)
